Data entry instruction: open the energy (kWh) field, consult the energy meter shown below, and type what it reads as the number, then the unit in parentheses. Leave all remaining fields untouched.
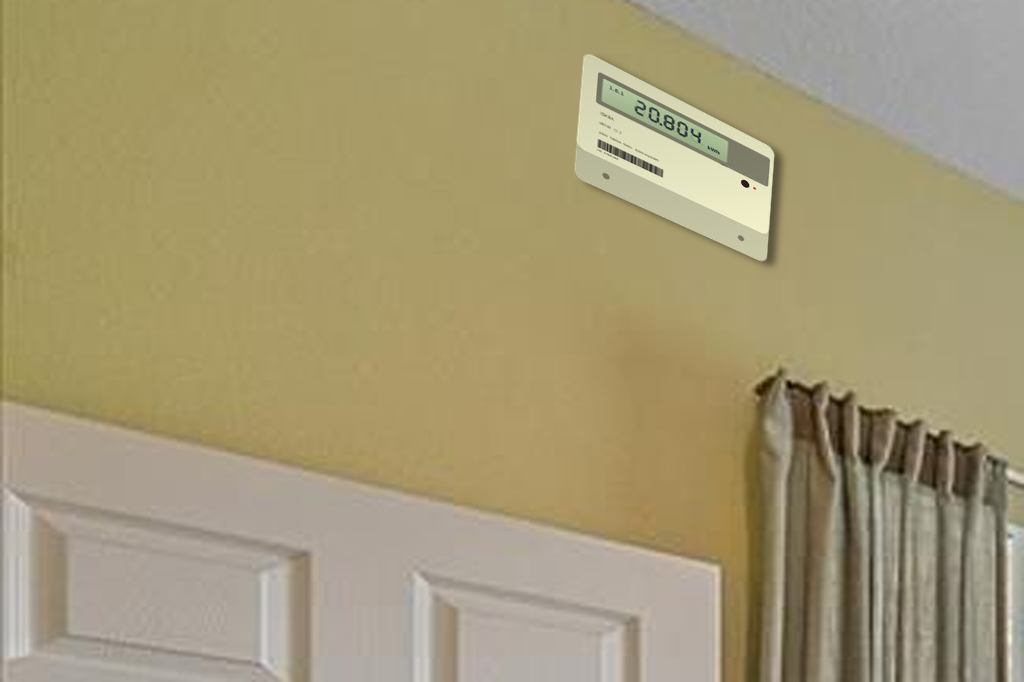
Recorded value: 20.804 (kWh)
